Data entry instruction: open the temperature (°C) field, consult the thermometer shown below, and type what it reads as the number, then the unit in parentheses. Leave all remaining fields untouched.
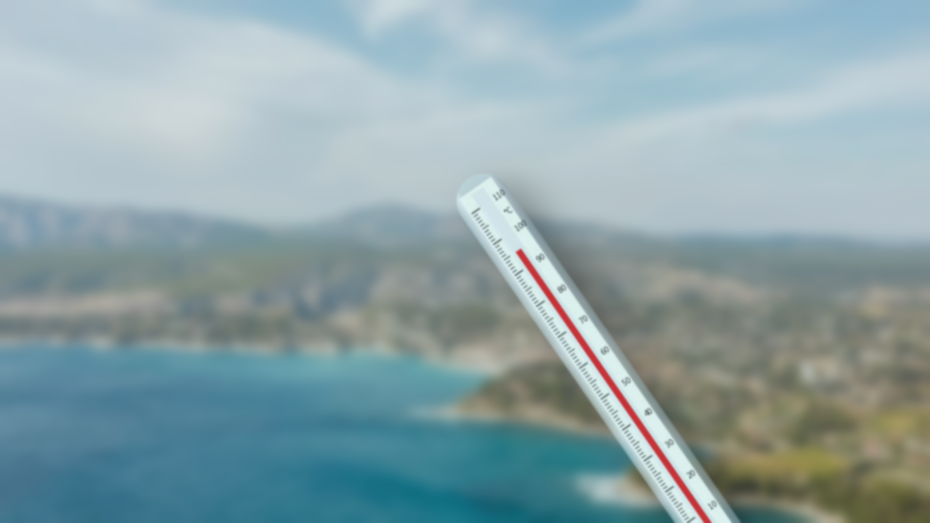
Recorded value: 95 (°C)
